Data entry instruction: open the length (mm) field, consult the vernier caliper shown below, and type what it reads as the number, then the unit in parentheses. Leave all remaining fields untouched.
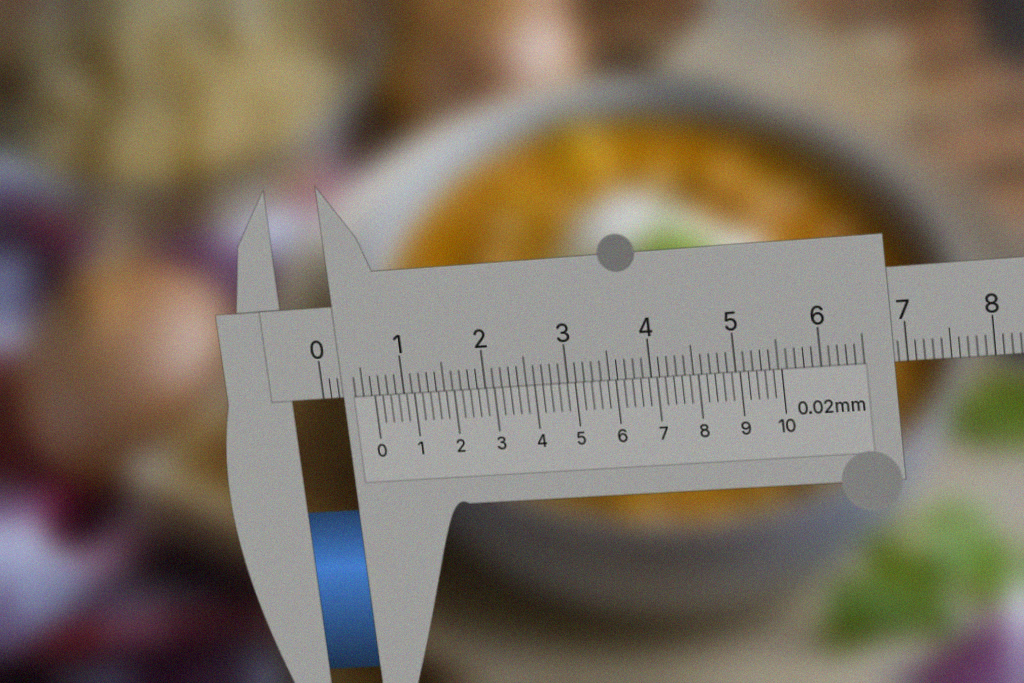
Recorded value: 6.4 (mm)
